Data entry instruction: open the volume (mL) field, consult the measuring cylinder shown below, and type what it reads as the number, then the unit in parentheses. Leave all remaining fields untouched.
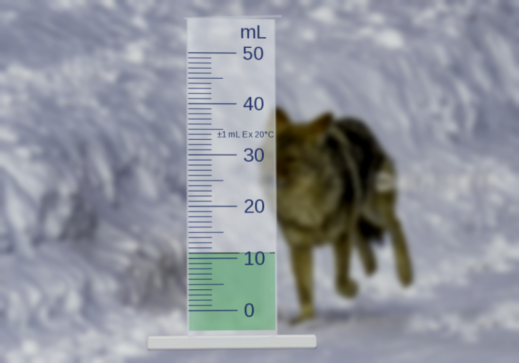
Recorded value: 11 (mL)
